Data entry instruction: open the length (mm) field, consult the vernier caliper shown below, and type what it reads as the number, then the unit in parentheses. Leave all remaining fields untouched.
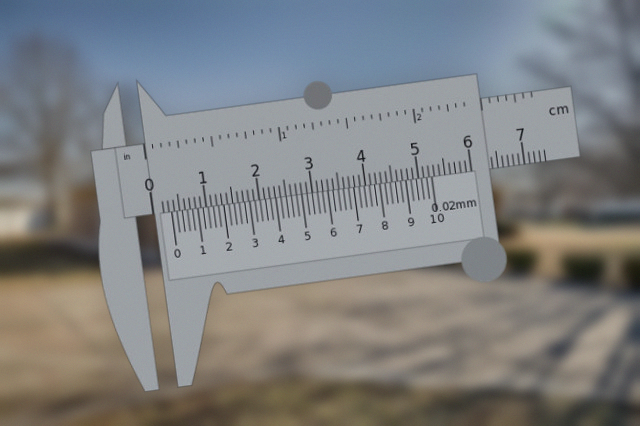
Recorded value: 3.5 (mm)
